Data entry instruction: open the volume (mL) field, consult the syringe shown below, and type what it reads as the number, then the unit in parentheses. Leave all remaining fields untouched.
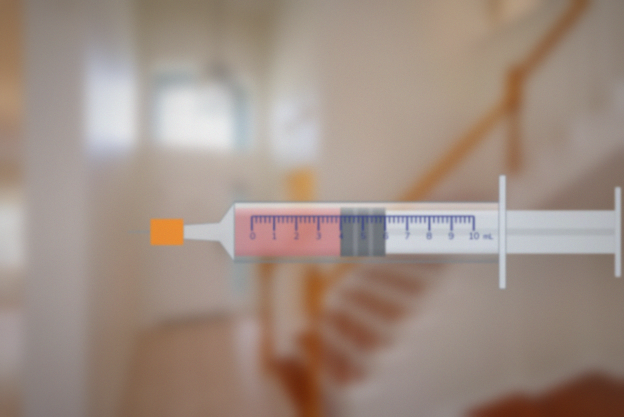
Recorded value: 4 (mL)
